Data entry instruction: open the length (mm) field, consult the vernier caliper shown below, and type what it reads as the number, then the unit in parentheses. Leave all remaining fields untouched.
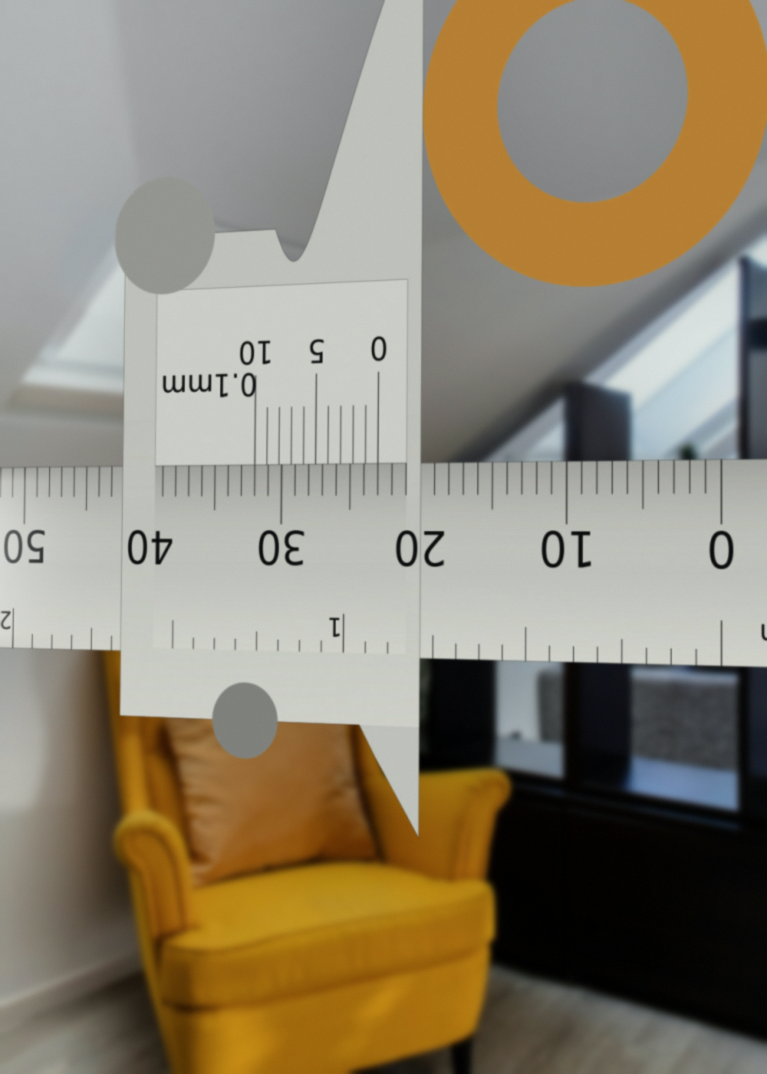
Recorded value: 23.0 (mm)
